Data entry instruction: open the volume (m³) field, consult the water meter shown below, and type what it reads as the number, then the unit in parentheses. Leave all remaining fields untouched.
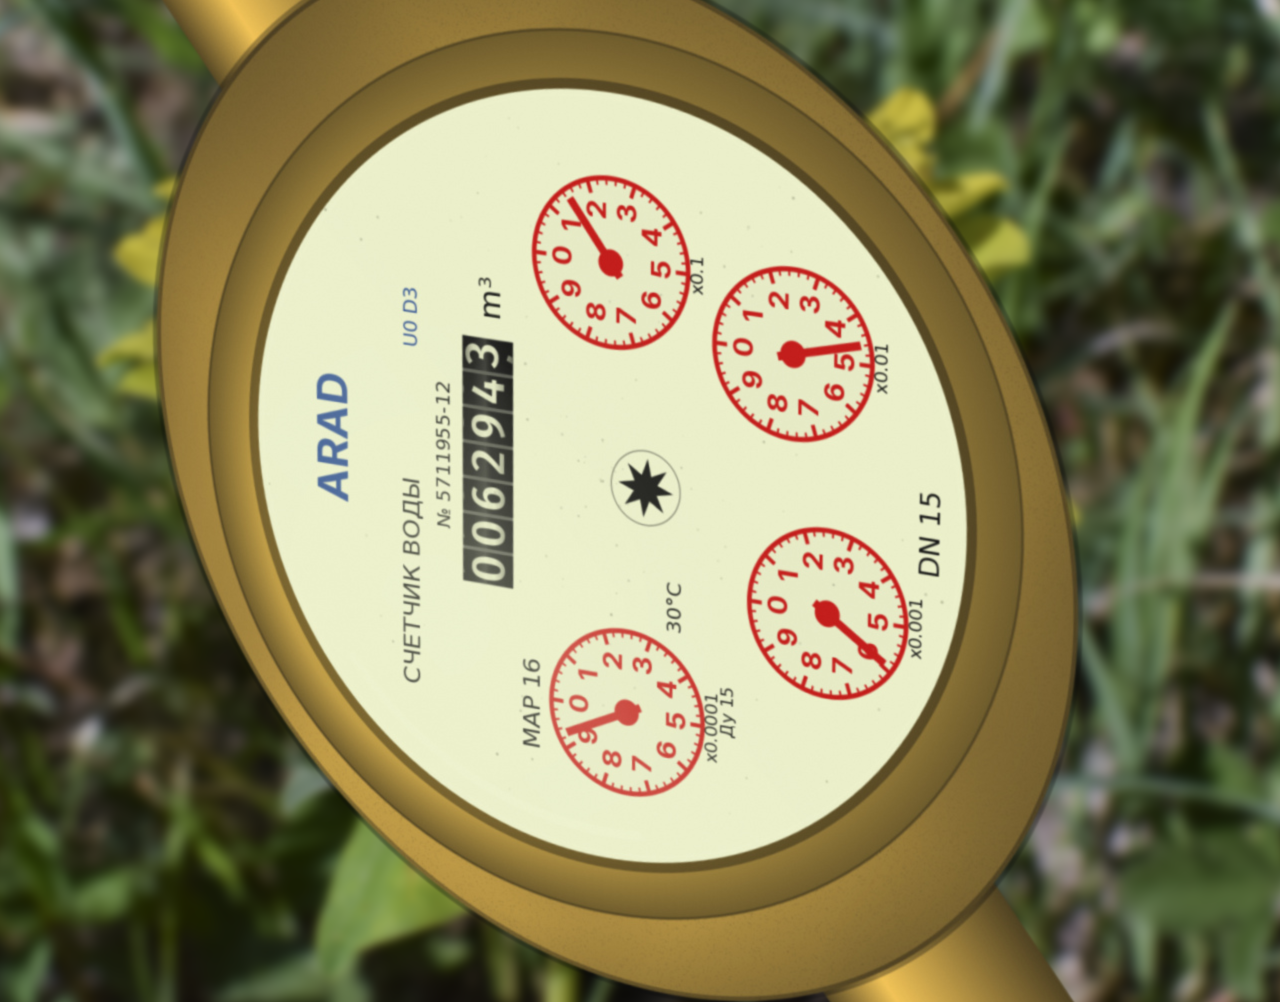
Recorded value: 62943.1459 (m³)
